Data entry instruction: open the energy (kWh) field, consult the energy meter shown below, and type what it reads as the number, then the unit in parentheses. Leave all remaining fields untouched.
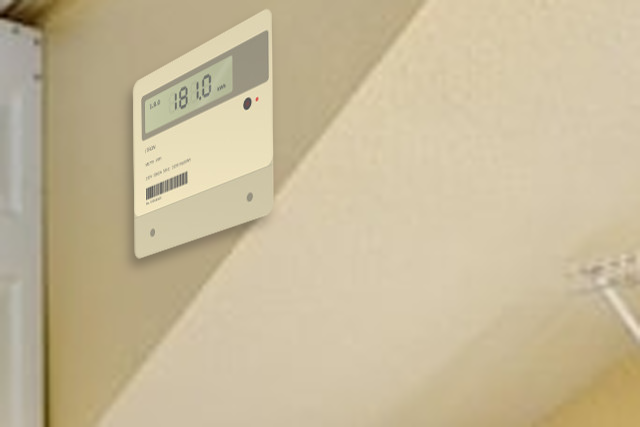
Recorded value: 181.0 (kWh)
